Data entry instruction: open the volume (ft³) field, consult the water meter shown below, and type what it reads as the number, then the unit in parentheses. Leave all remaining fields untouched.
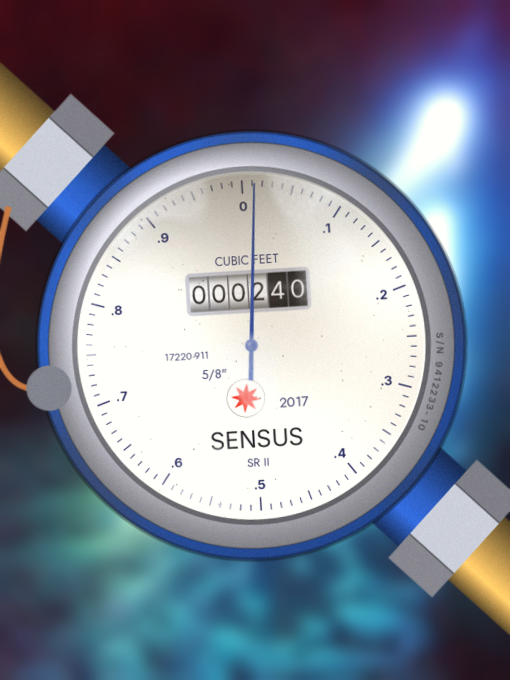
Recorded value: 240.01 (ft³)
